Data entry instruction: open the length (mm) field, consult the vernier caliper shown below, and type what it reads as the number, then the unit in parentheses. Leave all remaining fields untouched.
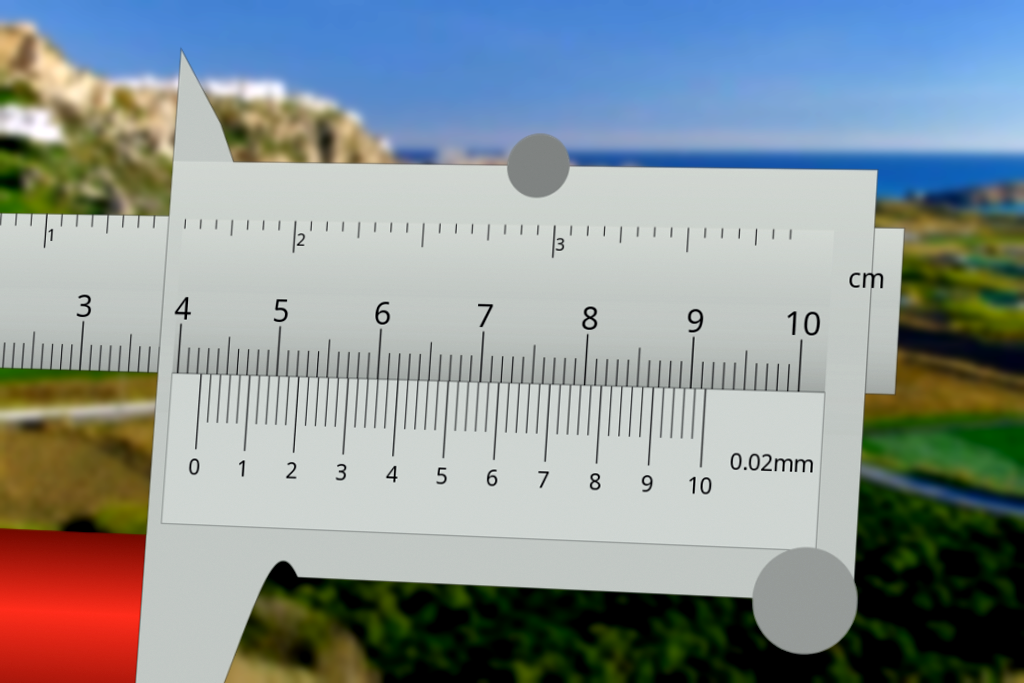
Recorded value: 42.4 (mm)
